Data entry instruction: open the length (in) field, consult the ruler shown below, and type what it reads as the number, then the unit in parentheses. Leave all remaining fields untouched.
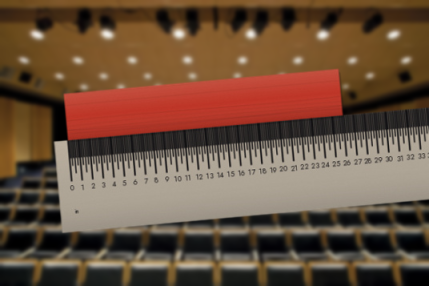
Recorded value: 26 (in)
